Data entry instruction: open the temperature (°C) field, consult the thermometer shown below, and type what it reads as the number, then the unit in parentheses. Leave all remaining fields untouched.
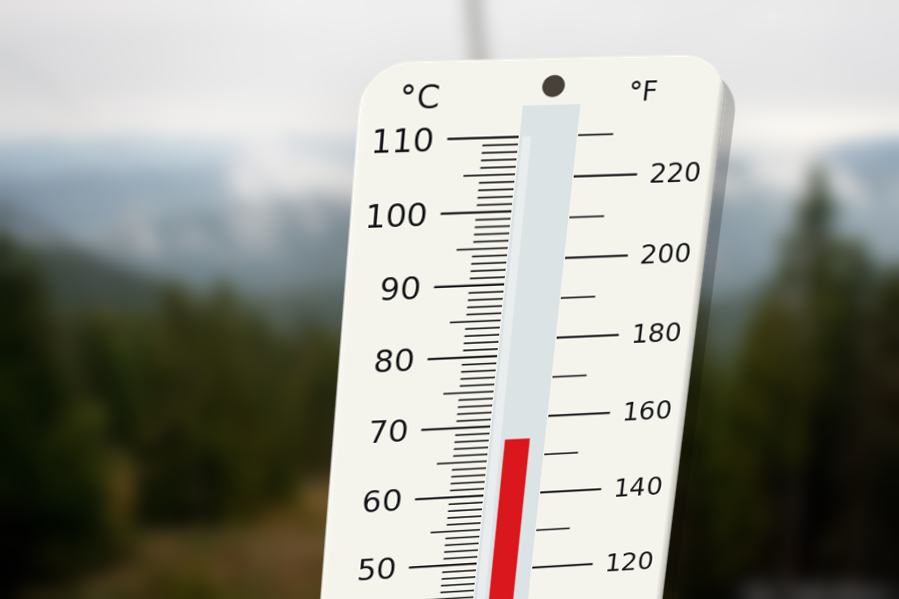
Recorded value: 68 (°C)
